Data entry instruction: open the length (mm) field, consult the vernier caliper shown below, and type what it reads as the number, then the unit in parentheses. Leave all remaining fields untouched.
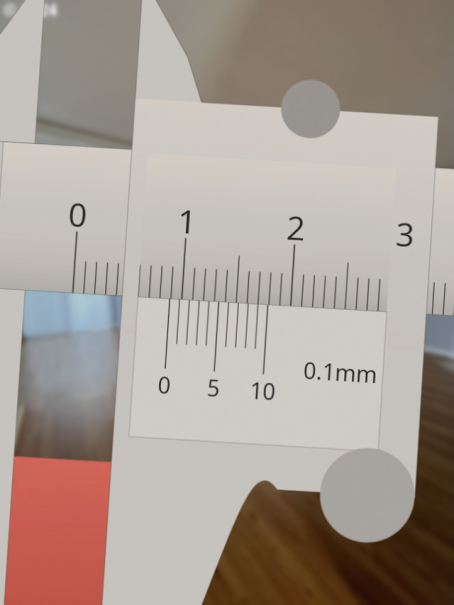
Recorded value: 8.9 (mm)
